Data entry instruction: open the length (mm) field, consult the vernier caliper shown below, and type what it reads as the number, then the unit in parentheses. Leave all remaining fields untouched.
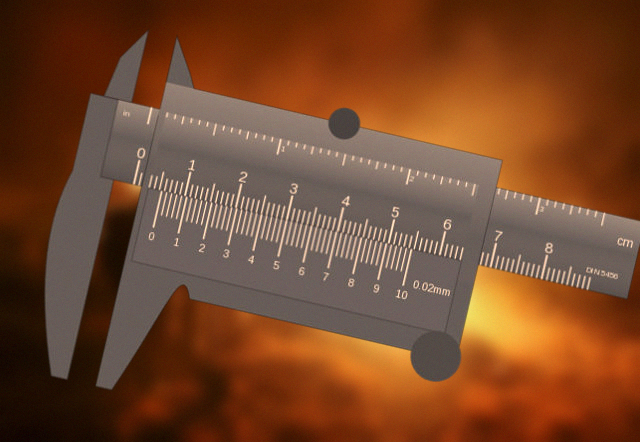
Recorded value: 5.5 (mm)
